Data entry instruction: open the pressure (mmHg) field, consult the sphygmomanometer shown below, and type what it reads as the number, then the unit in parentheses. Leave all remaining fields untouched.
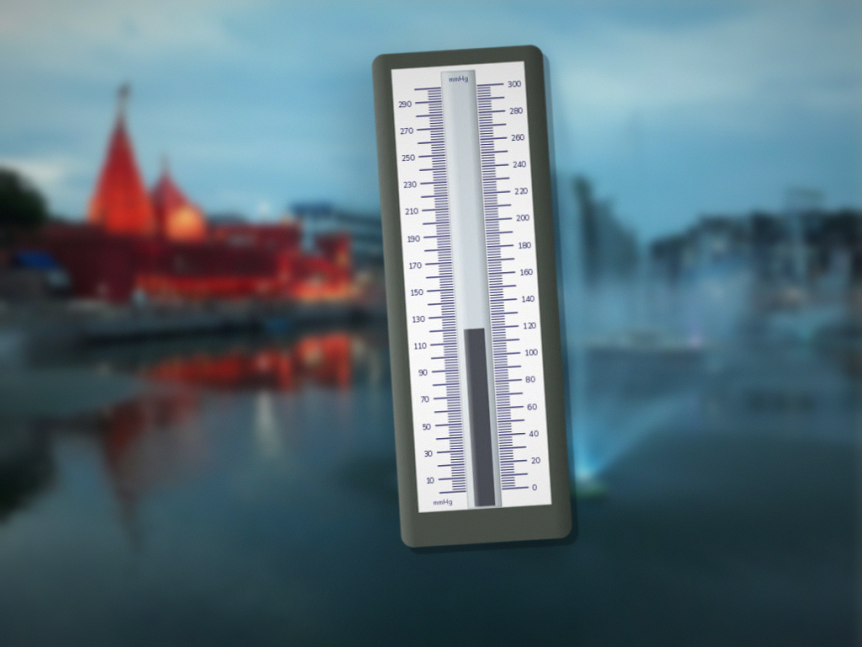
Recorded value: 120 (mmHg)
